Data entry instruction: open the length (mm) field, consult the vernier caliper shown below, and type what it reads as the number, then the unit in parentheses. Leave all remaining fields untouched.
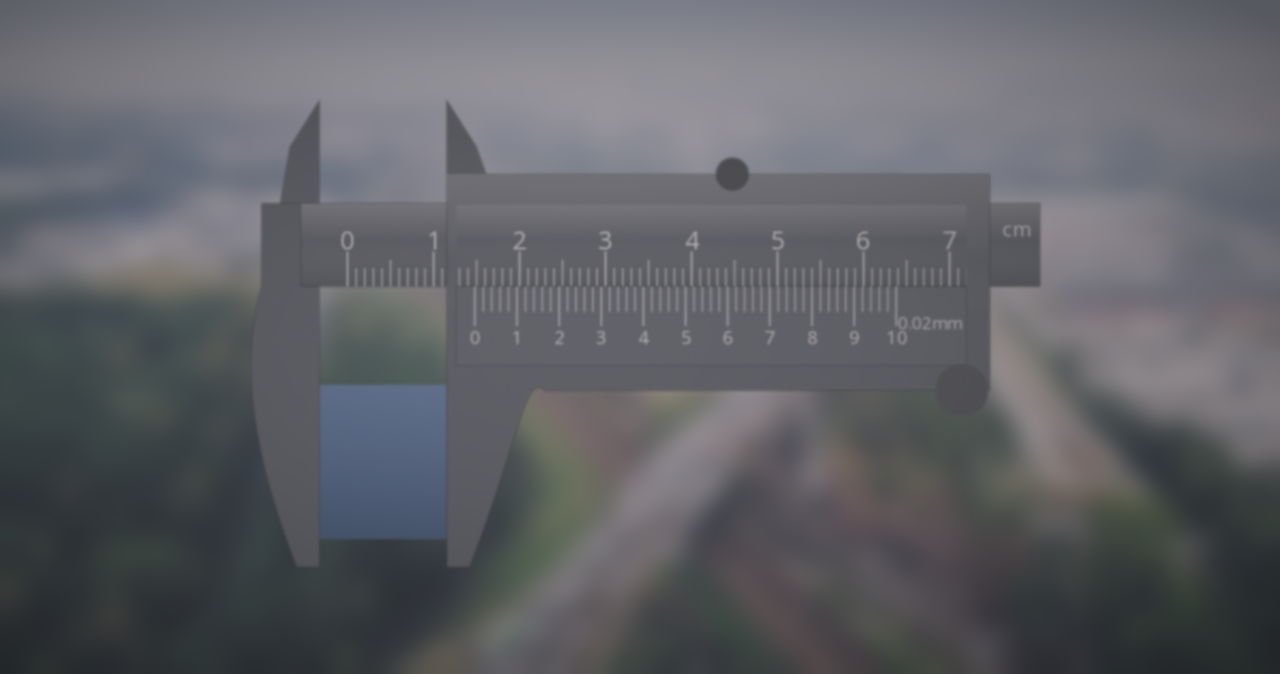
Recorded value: 14.8 (mm)
